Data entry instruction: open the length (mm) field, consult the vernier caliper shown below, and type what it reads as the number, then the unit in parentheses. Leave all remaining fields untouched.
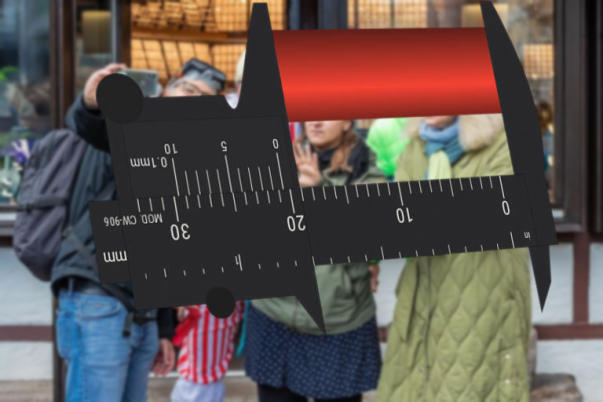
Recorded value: 20.6 (mm)
